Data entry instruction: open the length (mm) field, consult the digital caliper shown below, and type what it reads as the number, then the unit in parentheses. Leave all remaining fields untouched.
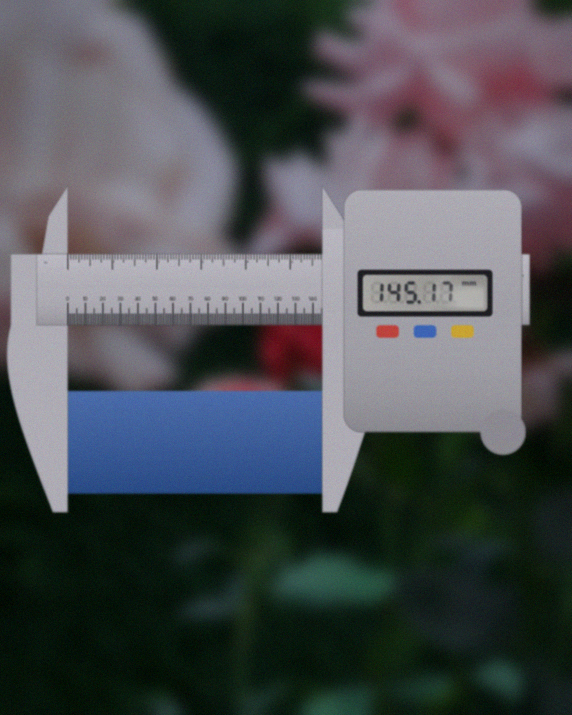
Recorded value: 145.17 (mm)
